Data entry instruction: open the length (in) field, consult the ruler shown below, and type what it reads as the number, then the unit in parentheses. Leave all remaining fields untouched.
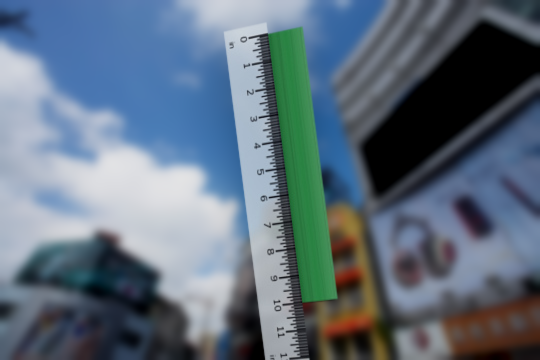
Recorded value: 10 (in)
